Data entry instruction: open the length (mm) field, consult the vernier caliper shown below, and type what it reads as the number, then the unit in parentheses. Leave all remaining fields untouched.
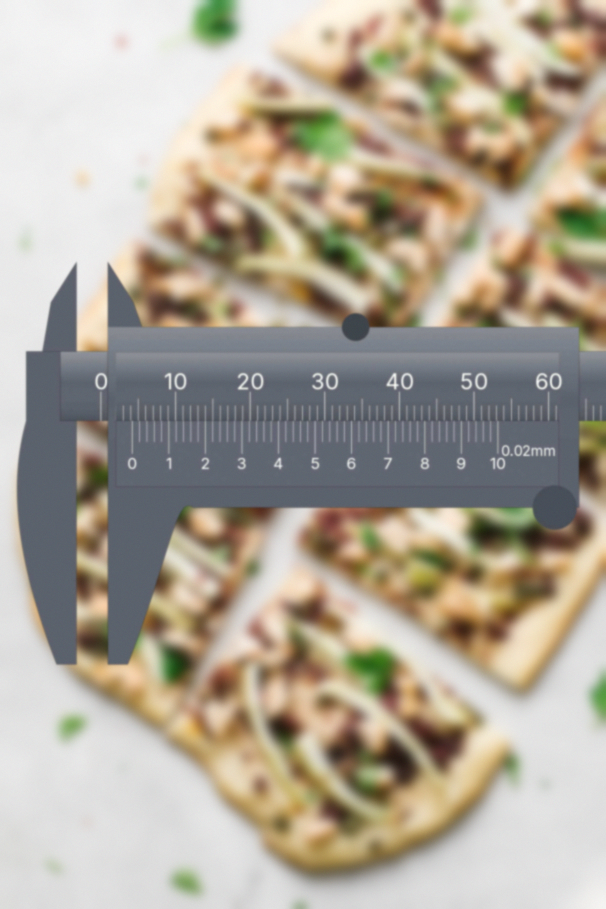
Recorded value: 4.2 (mm)
